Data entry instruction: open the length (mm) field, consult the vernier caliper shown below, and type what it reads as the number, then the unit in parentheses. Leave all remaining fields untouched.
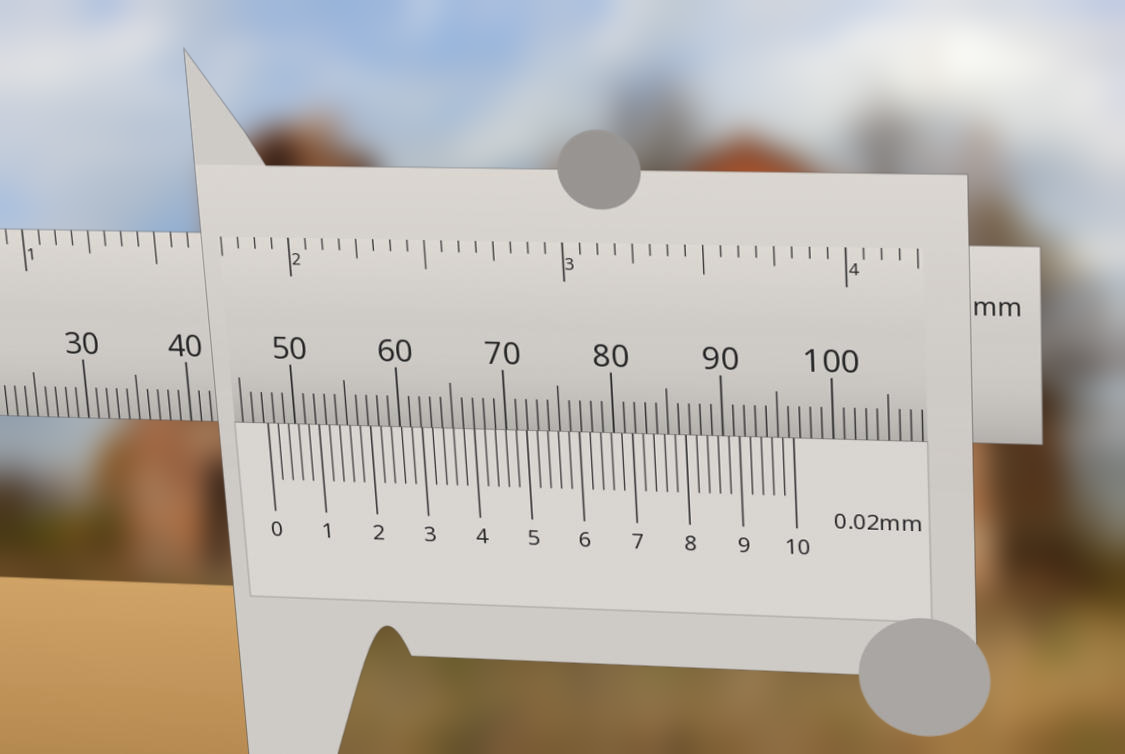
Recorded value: 47.4 (mm)
